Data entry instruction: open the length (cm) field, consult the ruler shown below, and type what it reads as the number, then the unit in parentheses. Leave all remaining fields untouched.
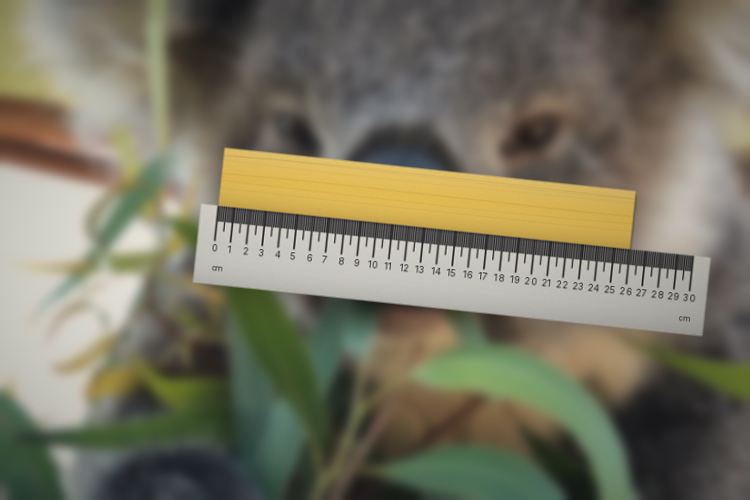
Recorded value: 26 (cm)
